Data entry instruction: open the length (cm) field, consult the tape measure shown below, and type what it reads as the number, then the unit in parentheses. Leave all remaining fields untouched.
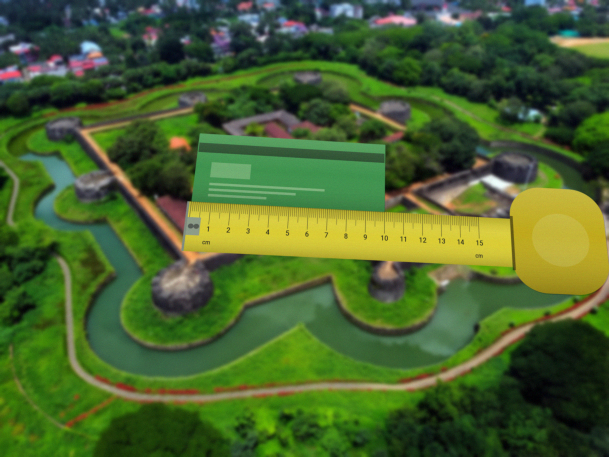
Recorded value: 10 (cm)
